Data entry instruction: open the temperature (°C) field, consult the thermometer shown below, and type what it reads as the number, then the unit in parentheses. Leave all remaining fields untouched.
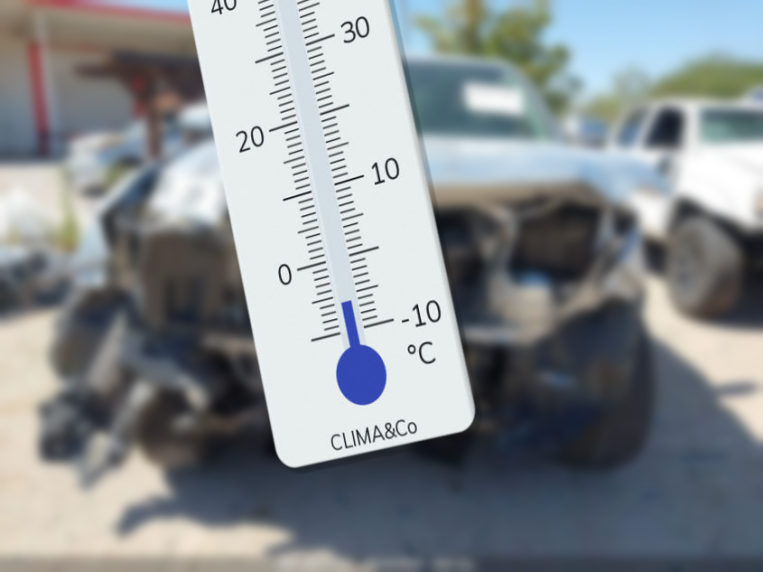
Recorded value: -6 (°C)
